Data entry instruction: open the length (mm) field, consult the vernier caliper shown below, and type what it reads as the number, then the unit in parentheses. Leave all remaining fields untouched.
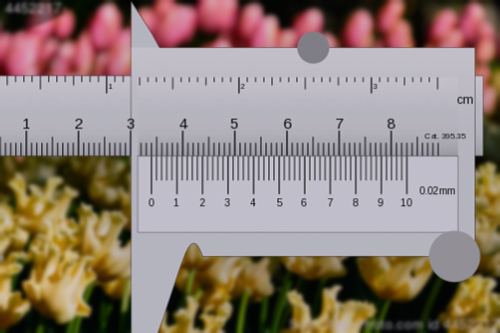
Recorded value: 34.0 (mm)
